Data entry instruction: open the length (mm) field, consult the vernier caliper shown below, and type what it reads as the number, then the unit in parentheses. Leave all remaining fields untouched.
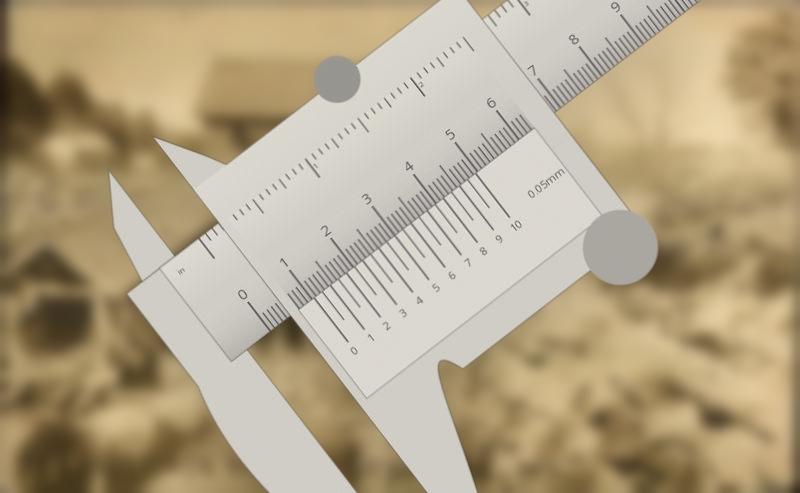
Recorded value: 10.5 (mm)
